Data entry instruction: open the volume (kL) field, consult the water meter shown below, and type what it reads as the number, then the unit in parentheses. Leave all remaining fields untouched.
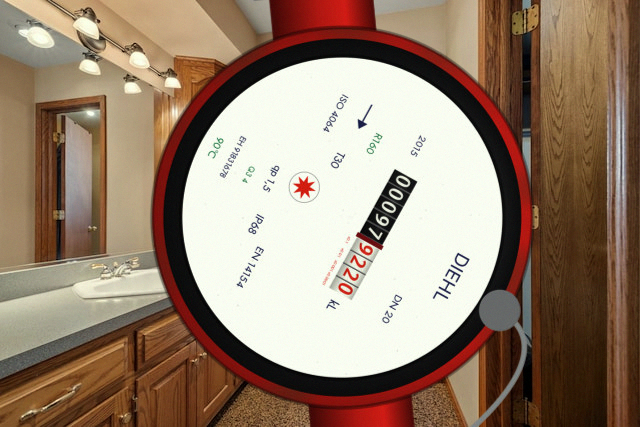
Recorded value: 97.9220 (kL)
